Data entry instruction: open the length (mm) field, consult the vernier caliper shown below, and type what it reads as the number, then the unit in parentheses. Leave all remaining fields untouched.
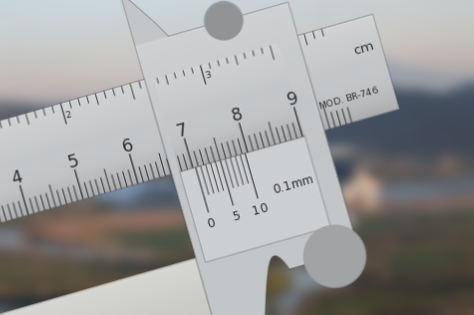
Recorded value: 70.5 (mm)
